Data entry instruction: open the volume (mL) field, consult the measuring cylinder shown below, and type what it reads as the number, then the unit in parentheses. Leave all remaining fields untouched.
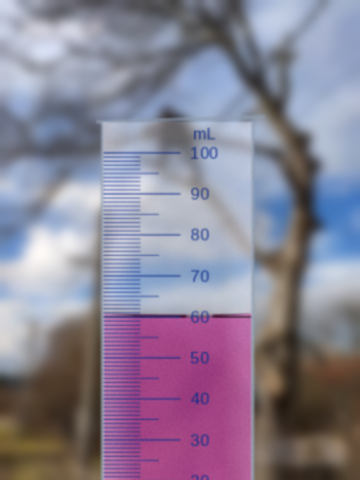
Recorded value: 60 (mL)
